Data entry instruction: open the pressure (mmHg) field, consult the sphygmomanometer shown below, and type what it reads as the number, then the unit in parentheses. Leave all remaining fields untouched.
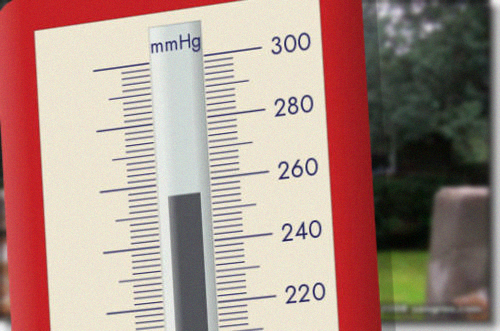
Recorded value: 256 (mmHg)
